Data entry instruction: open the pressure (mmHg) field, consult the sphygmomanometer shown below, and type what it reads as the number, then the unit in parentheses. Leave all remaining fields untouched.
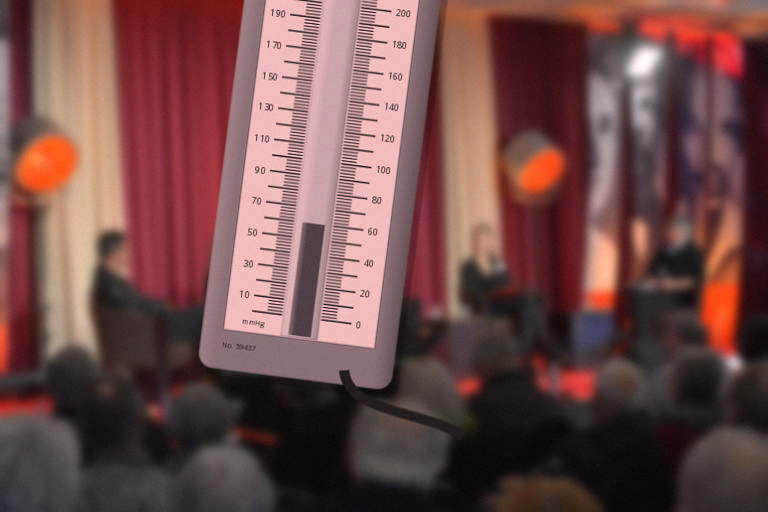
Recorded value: 60 (mmHg)
